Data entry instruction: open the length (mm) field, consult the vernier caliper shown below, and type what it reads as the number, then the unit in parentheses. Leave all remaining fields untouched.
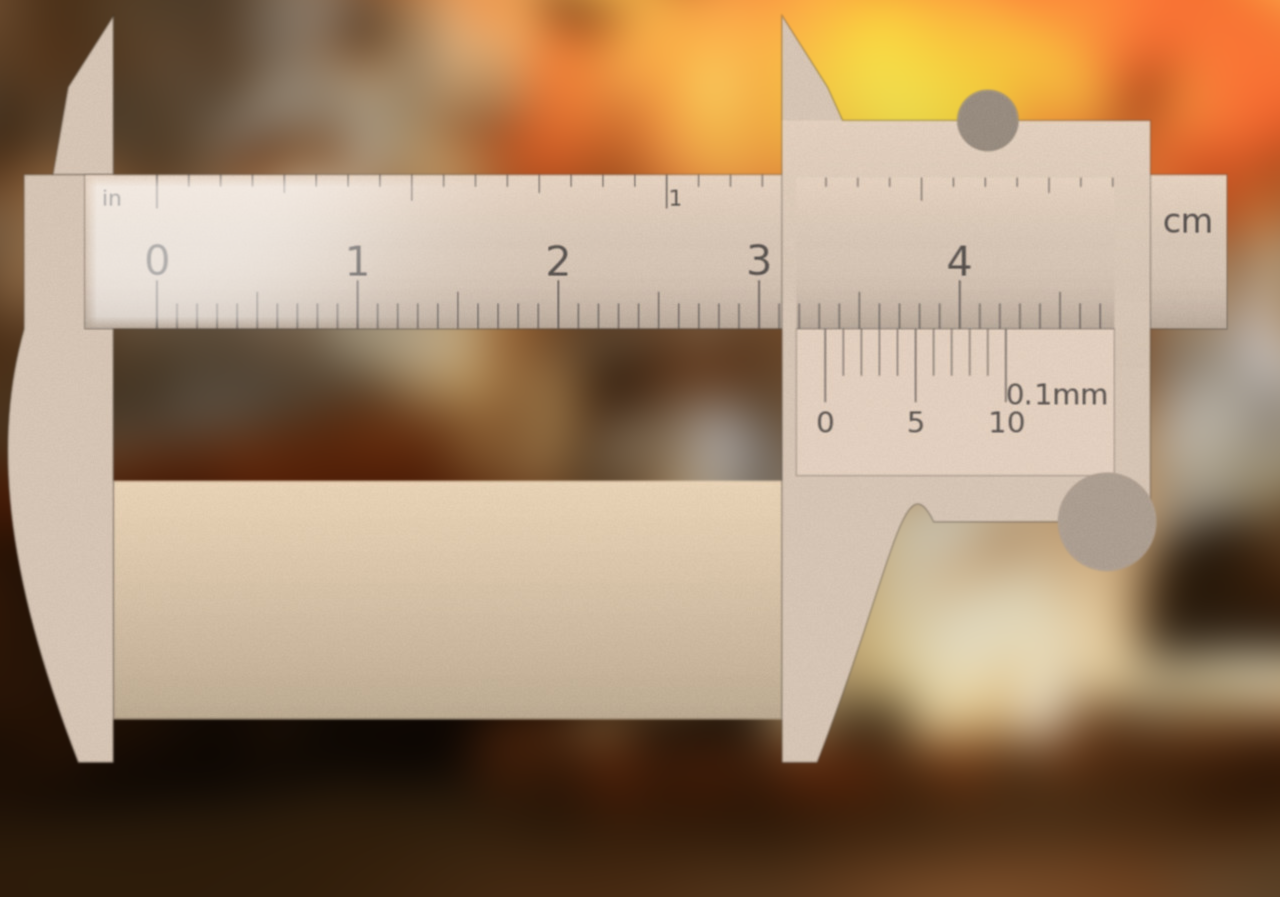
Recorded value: 33.3 (mm)
